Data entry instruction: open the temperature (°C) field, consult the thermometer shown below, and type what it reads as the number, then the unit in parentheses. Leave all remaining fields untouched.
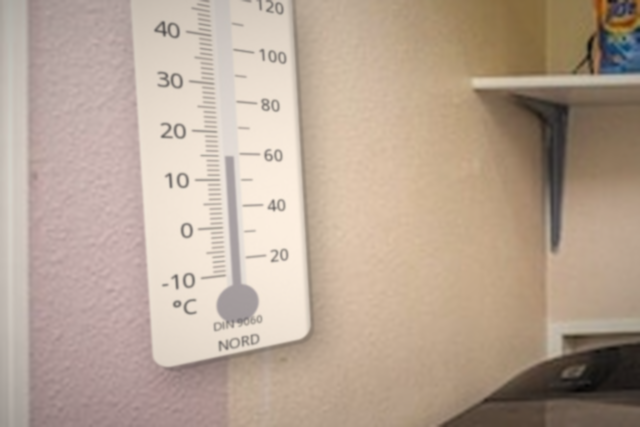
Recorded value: 15 (°C)
